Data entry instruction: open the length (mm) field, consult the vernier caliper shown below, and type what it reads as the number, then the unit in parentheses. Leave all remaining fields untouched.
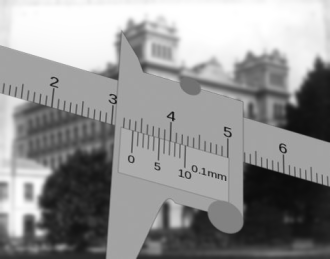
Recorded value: 33.6 (mm)
